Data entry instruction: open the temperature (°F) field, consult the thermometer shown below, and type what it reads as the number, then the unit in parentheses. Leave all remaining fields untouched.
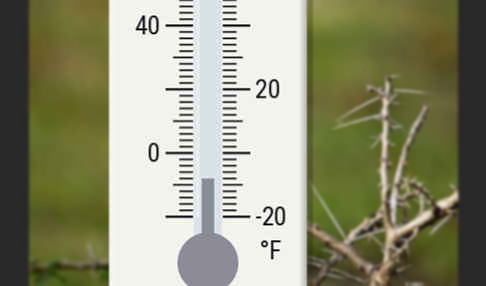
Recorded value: -8 (°F)
